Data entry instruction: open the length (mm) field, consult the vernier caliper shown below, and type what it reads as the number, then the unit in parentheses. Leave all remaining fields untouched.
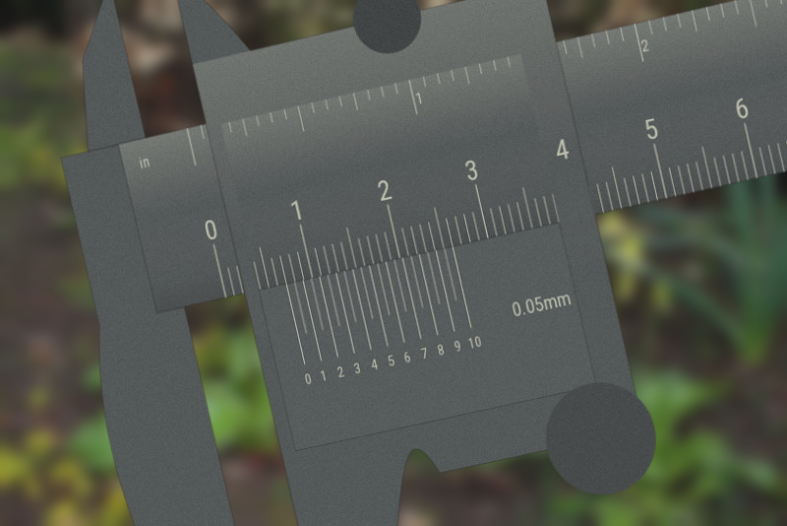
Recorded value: 7.0 (mm)
